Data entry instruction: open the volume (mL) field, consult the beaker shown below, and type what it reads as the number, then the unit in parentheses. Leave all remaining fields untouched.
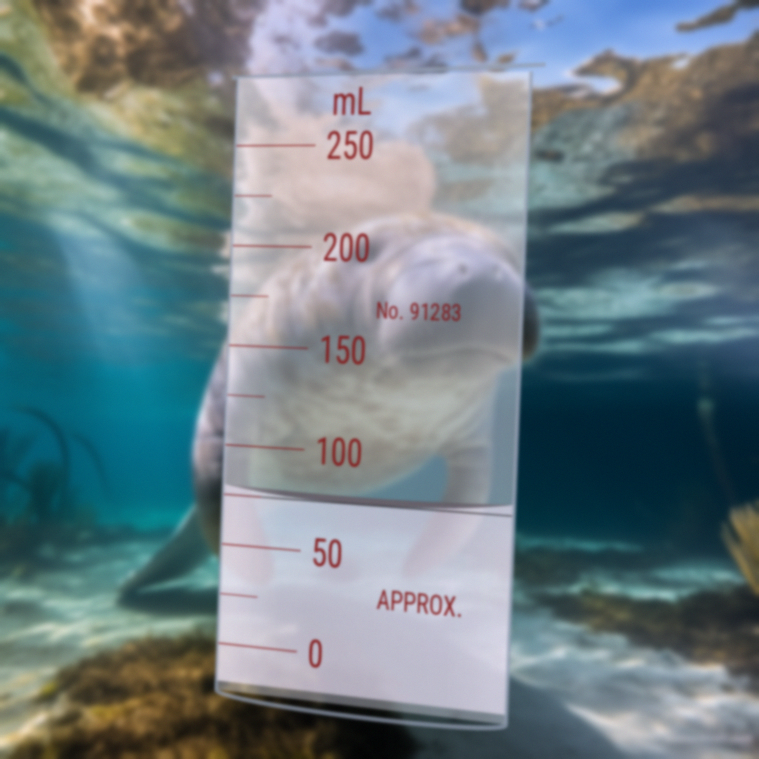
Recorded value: 75 (mL)
